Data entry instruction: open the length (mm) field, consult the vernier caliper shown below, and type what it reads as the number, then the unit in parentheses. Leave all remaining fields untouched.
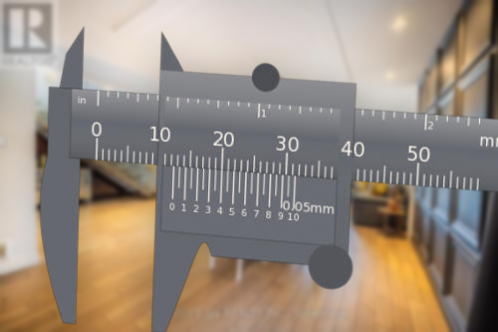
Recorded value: 12.4 (mm)
